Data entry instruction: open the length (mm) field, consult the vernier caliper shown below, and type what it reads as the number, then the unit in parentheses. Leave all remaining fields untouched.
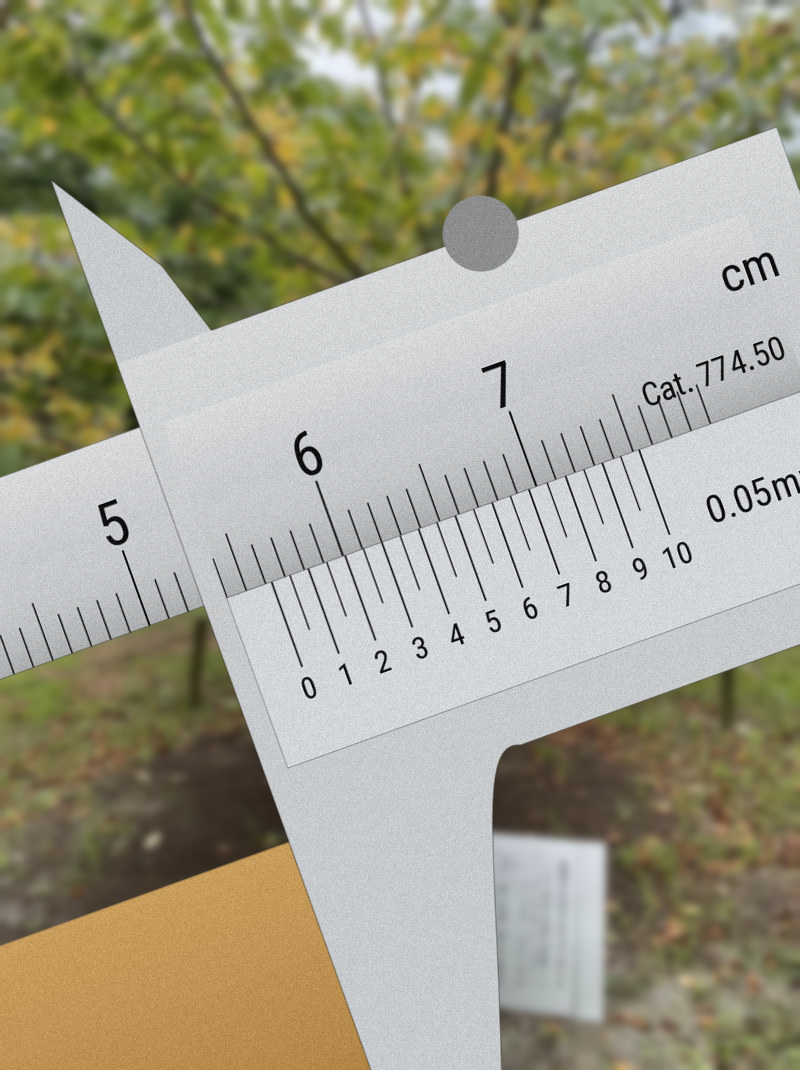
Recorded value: 56.3 (mm)
